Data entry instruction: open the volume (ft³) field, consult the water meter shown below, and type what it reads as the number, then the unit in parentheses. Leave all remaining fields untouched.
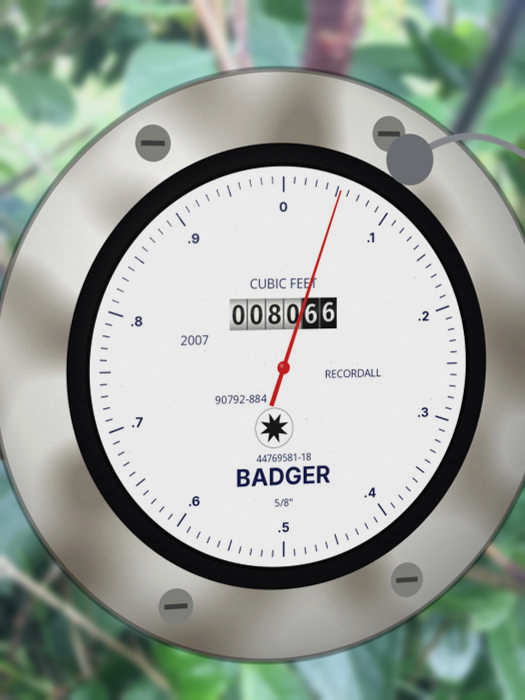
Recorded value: 8066.05 (ft³)
